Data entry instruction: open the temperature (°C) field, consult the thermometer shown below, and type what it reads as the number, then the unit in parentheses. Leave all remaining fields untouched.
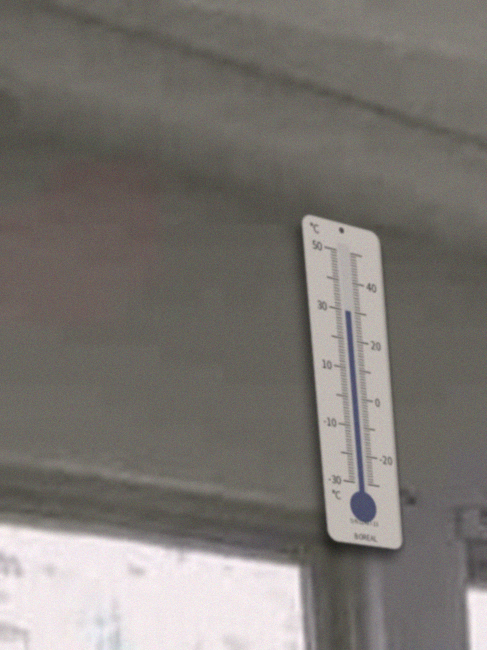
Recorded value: 30 (°C)
